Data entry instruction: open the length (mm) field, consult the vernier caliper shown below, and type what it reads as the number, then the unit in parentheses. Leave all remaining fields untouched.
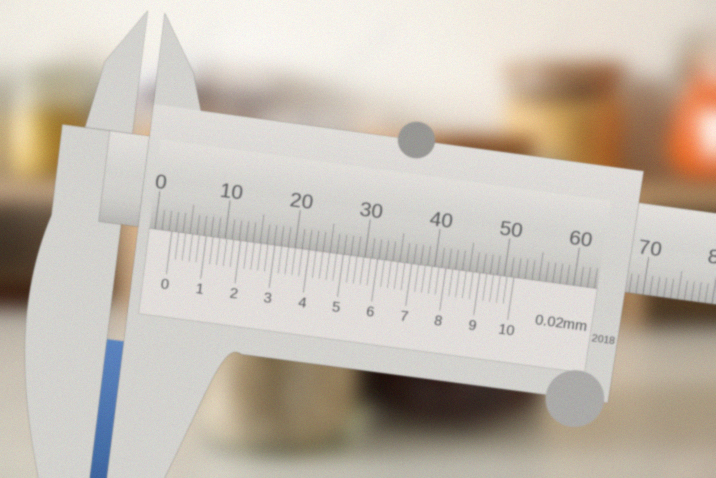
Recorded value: 2.4 (mm)
